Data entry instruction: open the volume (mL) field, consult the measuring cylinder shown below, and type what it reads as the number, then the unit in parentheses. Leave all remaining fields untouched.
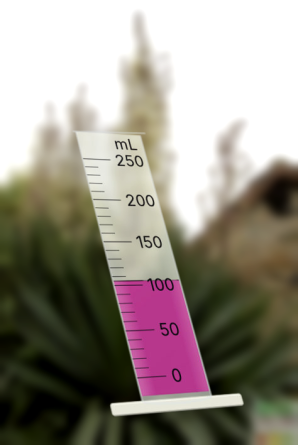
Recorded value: 105 (mL)
